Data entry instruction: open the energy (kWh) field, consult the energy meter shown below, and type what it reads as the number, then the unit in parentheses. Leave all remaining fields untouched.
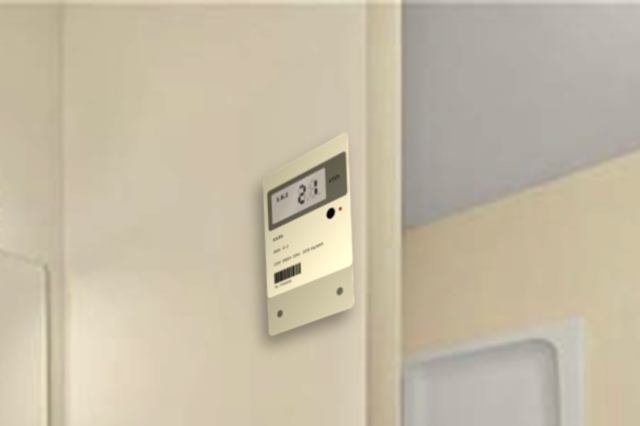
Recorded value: 21 (kWh)
